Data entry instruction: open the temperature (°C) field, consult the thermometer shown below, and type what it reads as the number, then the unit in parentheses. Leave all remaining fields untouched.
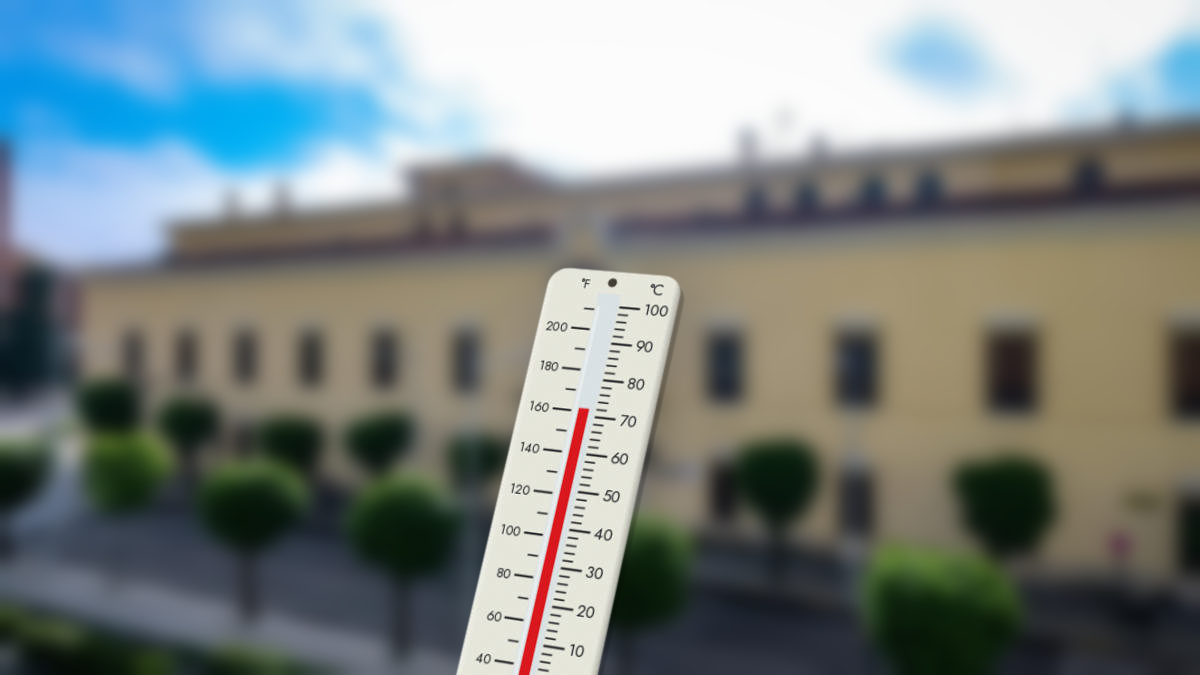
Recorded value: 72 (°C)
